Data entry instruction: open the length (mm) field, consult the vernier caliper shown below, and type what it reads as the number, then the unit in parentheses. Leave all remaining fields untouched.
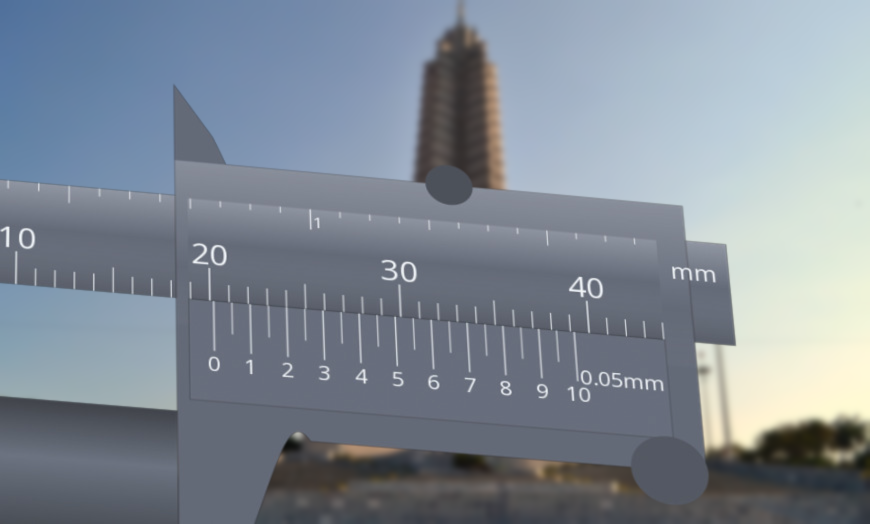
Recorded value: 20.2 (mm)
